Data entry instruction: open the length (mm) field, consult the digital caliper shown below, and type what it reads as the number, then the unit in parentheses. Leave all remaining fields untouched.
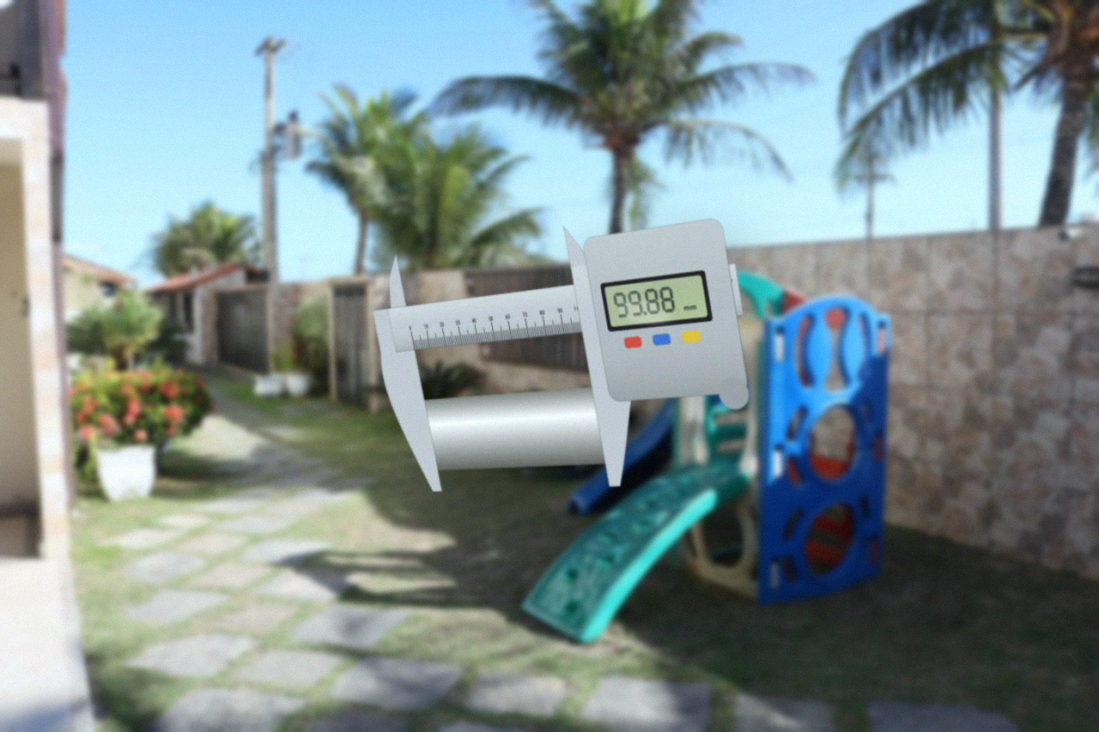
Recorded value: 99.88 (mm)
